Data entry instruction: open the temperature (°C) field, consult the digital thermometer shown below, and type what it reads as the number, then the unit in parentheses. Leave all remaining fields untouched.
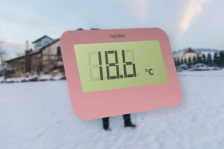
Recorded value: 18.6 (°C)
